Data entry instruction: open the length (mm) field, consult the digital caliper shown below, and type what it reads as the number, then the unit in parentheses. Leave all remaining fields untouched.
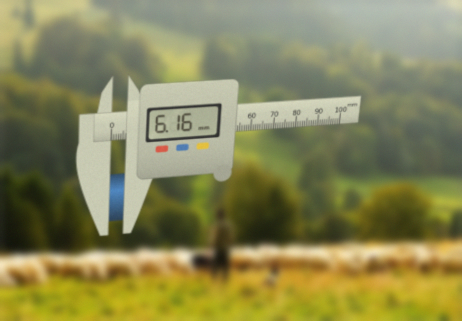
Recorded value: 6.16 (mm)
